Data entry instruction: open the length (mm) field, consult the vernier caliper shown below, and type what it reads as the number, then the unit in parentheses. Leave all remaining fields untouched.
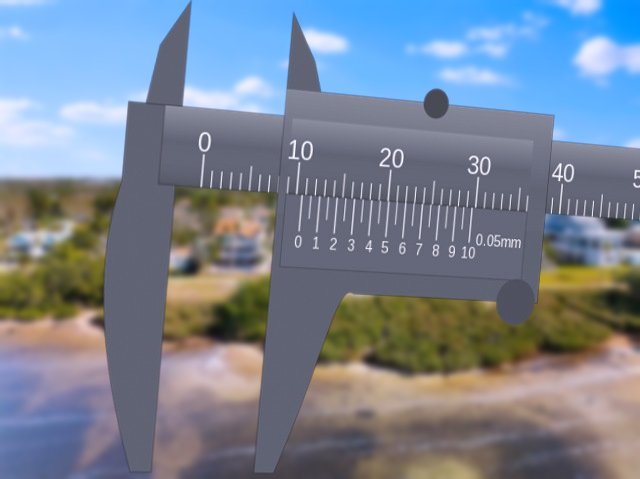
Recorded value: 10.6 (mm)
